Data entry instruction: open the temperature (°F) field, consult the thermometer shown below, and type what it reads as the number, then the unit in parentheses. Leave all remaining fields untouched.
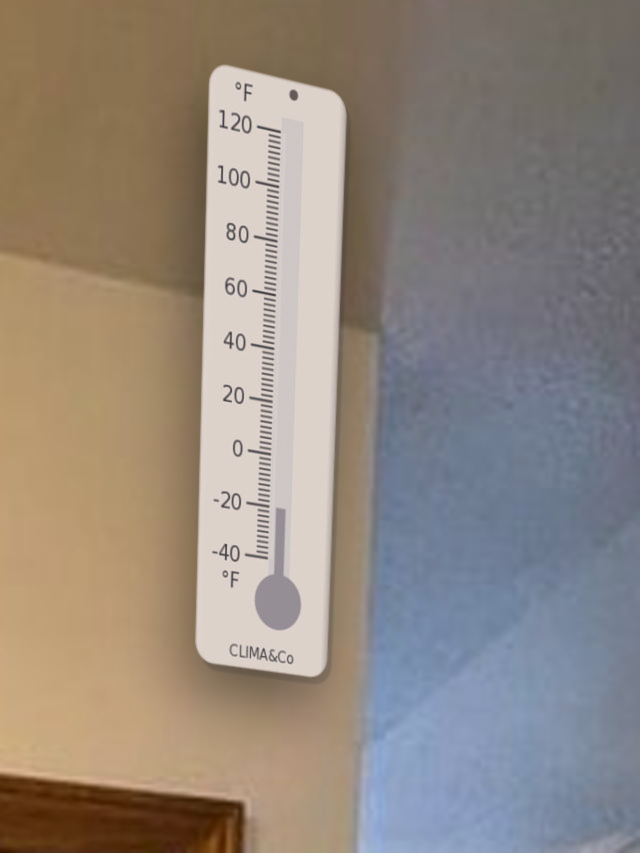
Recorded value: -20 (°F)
